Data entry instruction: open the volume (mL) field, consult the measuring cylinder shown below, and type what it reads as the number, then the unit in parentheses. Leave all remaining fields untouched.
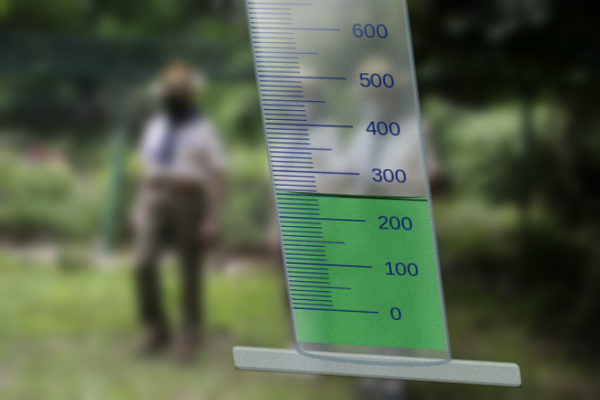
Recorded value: 250 (mL)
